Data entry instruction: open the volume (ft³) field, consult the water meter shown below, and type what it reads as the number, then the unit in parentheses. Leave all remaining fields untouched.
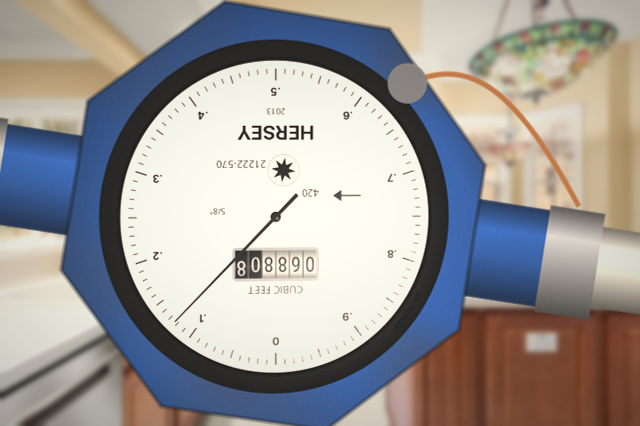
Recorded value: 68808.12 (ft³)
